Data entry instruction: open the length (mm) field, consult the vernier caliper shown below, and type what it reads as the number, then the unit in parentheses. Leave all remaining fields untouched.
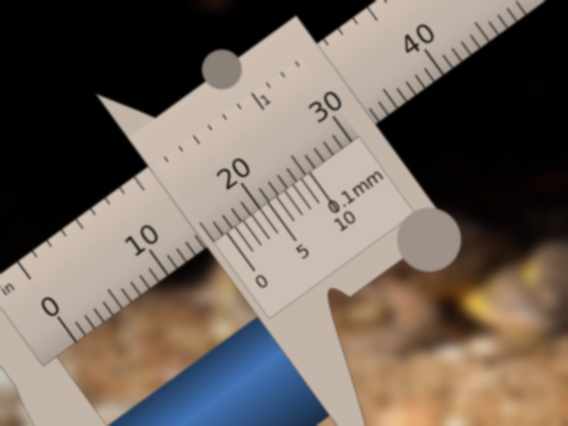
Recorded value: 16.4 (mm)
